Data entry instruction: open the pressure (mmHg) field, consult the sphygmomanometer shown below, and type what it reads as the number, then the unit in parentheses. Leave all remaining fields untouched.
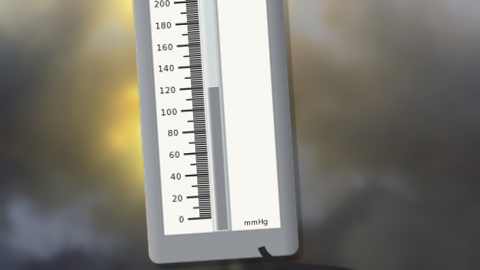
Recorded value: 120 (mmHg)
